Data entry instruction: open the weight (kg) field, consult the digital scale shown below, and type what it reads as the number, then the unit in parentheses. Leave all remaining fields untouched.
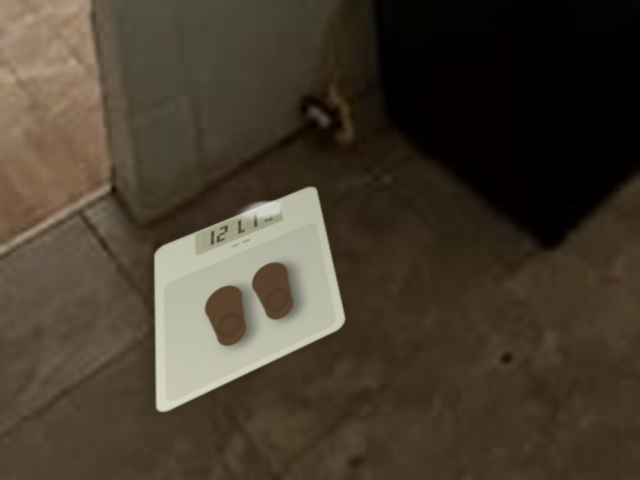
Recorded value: 121.1 (kg)
